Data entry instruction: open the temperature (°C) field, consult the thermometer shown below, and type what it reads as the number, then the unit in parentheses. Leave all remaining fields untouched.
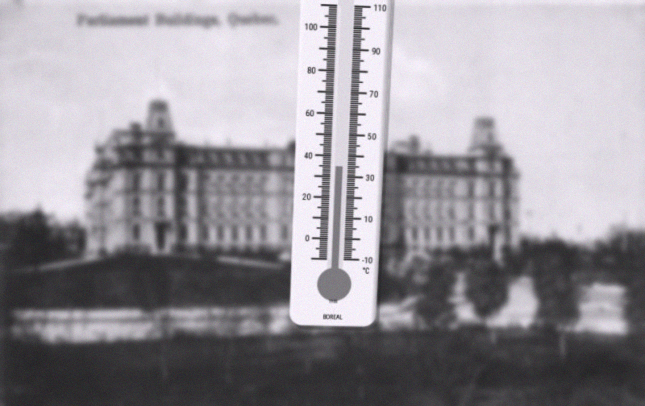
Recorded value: 35 (°C)
